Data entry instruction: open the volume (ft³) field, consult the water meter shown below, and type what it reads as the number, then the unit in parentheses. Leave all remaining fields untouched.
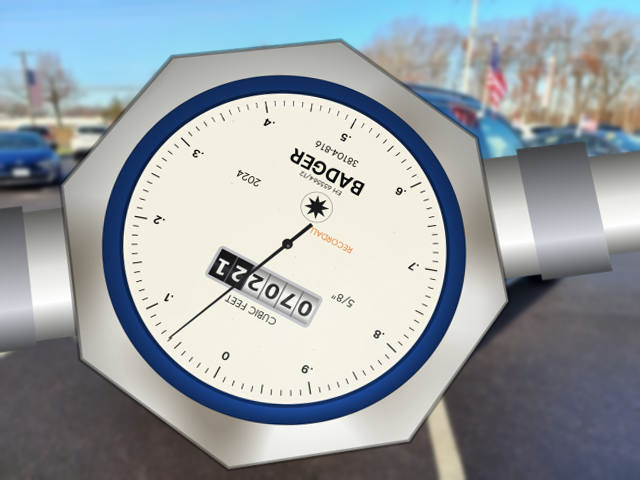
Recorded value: 70221.06 (ft³)
